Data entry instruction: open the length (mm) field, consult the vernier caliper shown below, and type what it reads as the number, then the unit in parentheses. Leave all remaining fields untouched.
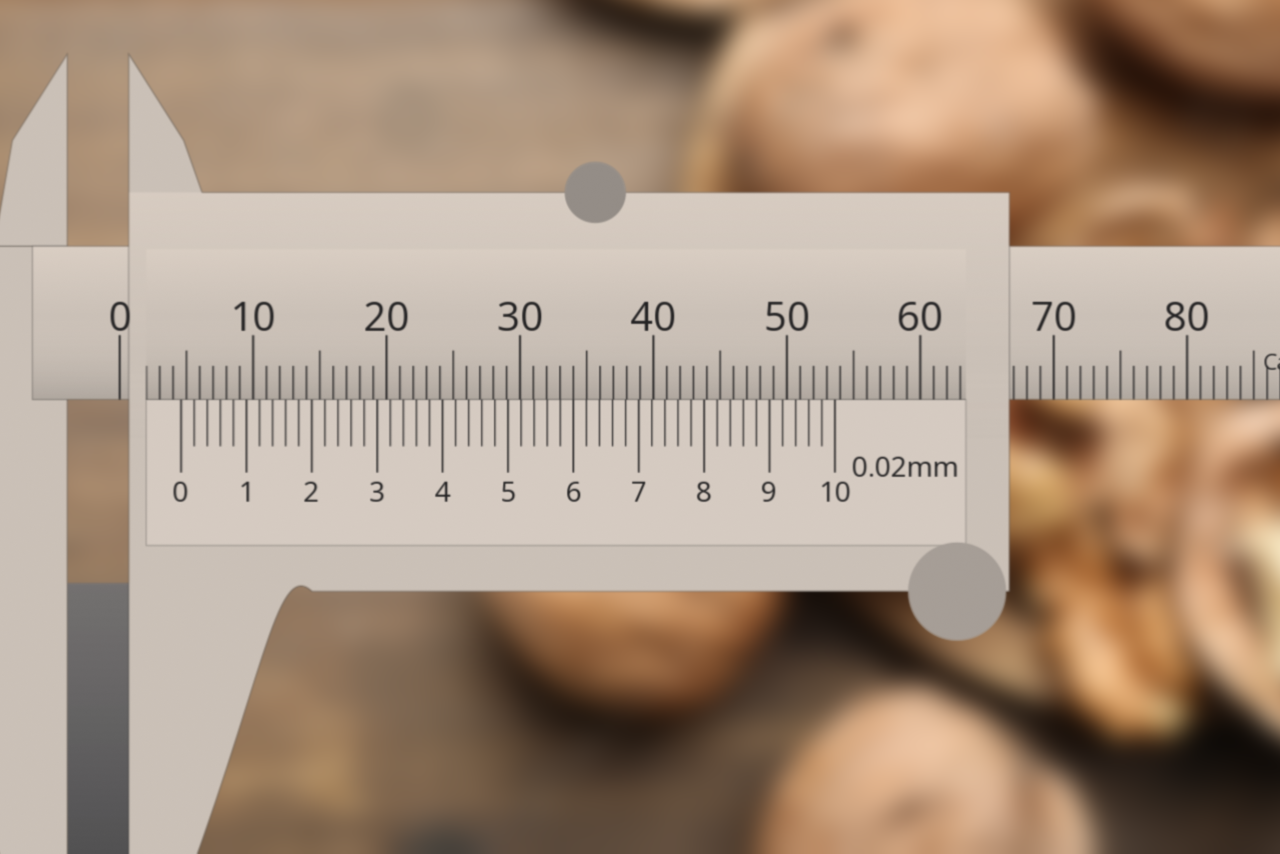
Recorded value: 4.6 (mm)
